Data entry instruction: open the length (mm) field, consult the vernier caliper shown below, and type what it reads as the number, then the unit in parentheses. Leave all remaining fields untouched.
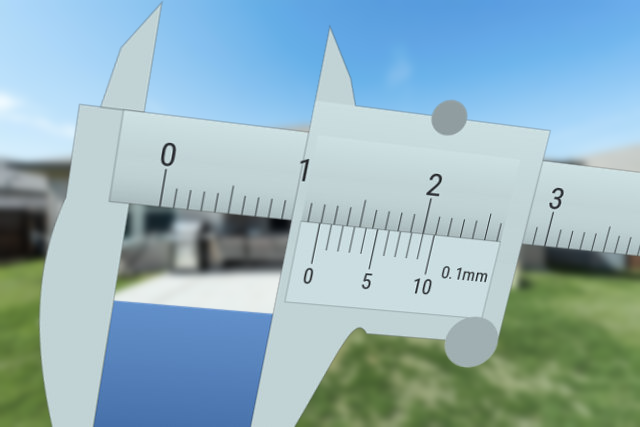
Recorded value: 11.9 (mm)
